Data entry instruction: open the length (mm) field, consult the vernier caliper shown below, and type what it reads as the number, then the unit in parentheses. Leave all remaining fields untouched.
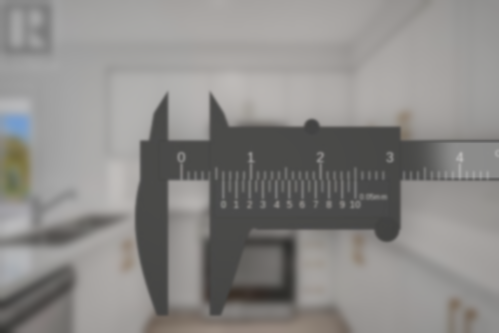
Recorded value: 6.0 (mm)
